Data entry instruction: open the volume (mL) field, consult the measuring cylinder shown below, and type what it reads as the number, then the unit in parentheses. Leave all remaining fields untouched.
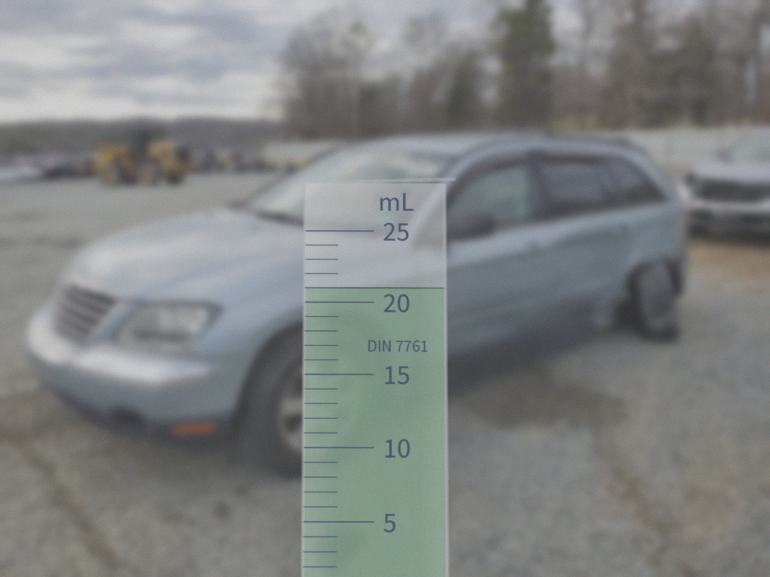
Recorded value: 21 (mL)
